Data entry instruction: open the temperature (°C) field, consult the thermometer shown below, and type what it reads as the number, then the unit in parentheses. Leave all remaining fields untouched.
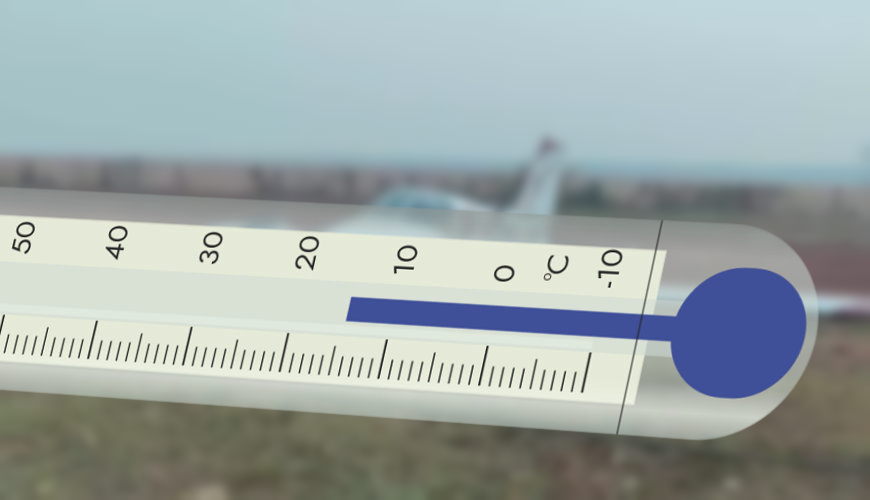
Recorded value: 14.5 (°C)
